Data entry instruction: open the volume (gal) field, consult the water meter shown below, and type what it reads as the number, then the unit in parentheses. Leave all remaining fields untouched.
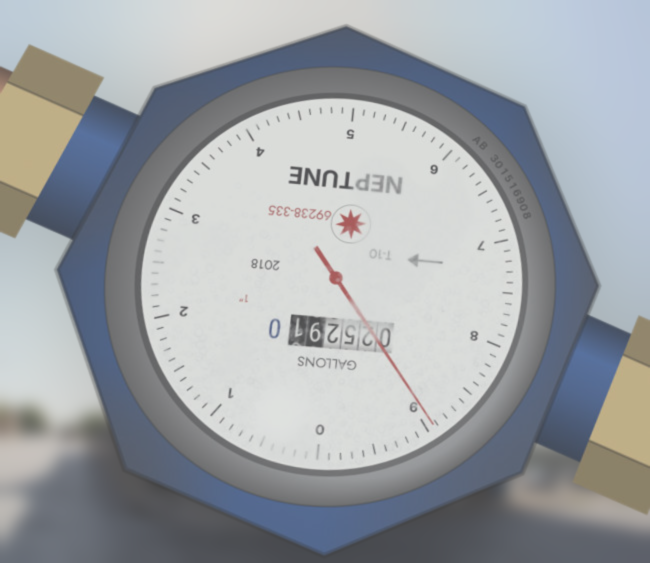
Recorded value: 252908.9 (gal)
